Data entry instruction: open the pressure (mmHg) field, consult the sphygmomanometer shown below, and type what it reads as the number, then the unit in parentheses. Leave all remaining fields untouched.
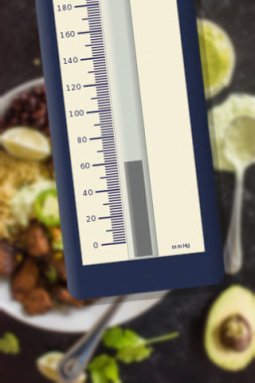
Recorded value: 60 (mmHg)
